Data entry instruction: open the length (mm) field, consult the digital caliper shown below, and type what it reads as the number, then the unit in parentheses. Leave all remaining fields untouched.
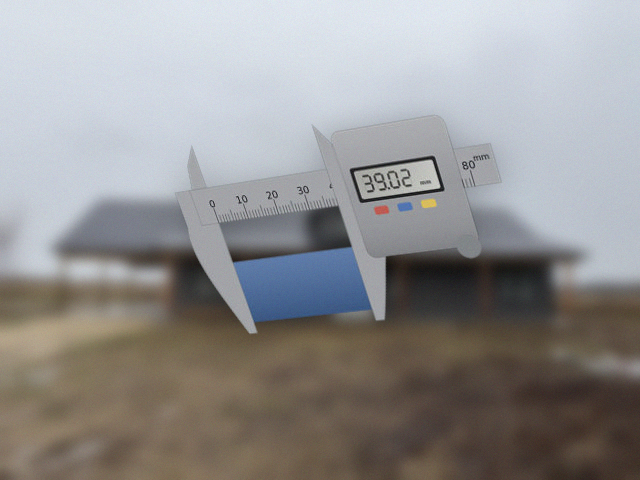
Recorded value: 39.02 (mm)
